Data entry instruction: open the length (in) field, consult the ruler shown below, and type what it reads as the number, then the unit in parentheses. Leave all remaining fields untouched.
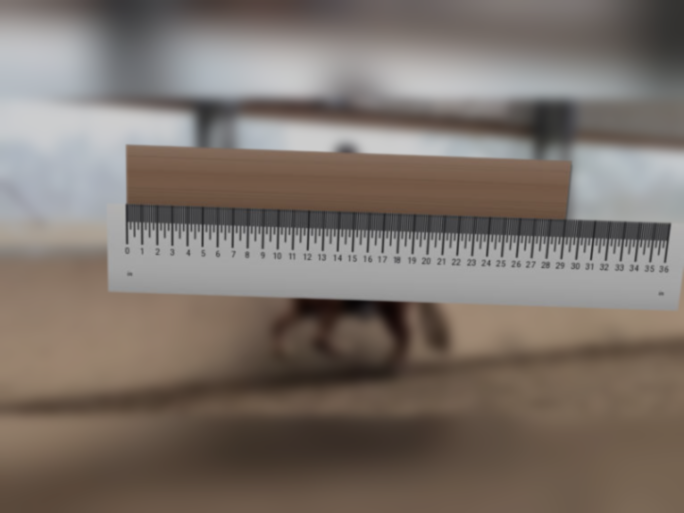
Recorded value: 29 (in)
